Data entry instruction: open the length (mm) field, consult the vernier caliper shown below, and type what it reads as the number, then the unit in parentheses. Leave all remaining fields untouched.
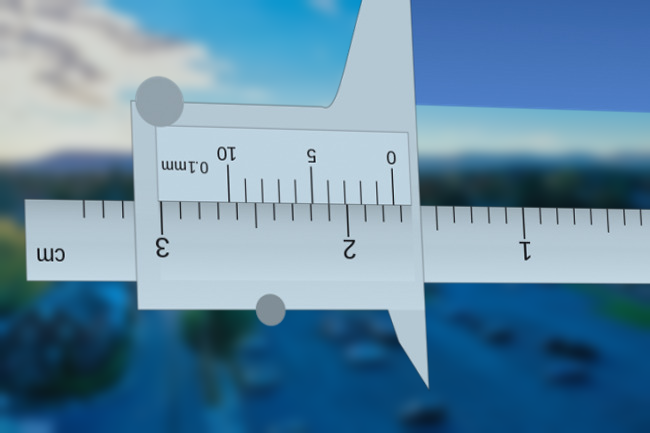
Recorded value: 17.4 (mm)
